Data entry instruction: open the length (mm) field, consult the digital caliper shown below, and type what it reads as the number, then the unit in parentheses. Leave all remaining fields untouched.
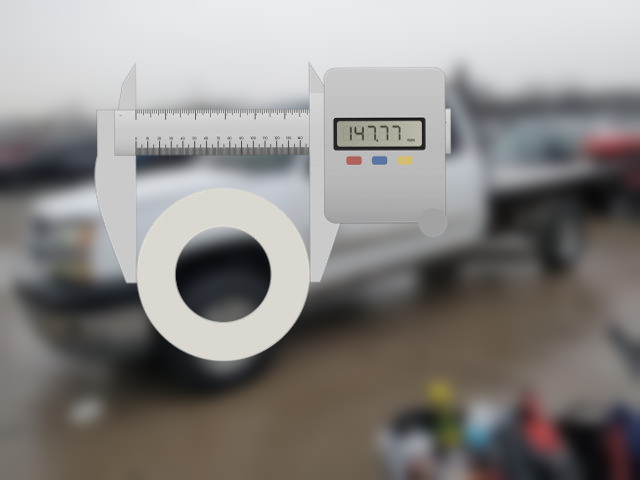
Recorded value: 147.77 (mm)
